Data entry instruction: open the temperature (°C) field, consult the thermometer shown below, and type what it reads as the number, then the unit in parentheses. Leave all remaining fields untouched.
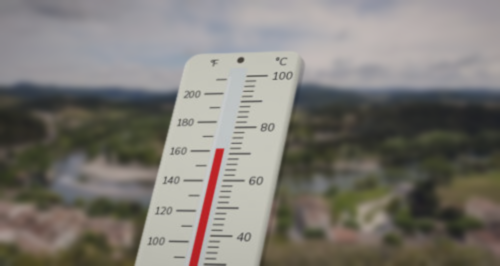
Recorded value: 72 (°C)
